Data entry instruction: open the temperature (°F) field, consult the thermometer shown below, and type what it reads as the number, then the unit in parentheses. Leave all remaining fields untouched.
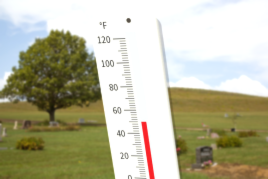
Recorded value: 50 (°F)
